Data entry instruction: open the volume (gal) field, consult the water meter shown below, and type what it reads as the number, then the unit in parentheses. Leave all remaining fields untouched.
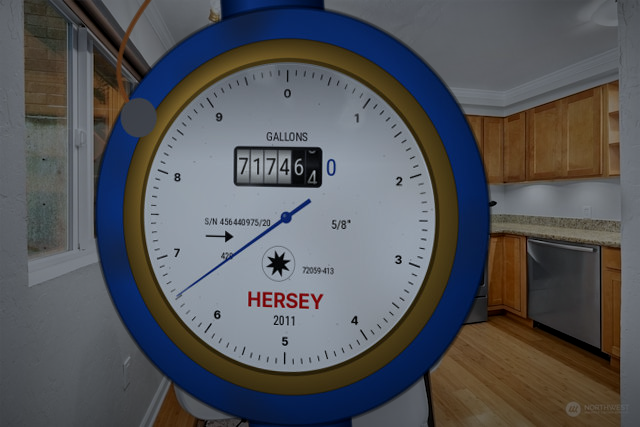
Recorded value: 7174636.5 (gal)
